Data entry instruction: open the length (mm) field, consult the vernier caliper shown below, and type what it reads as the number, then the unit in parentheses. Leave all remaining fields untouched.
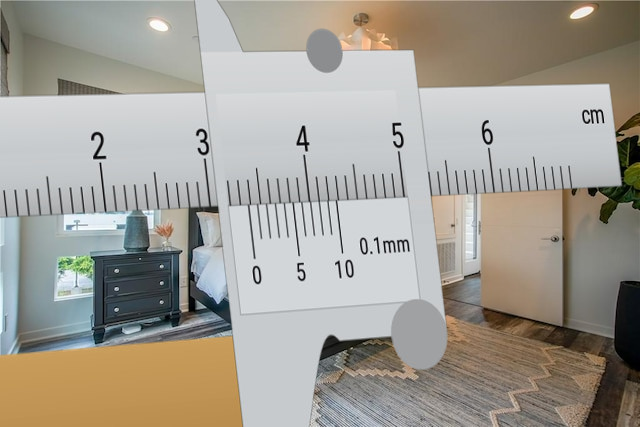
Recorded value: 33.8 (mm)
